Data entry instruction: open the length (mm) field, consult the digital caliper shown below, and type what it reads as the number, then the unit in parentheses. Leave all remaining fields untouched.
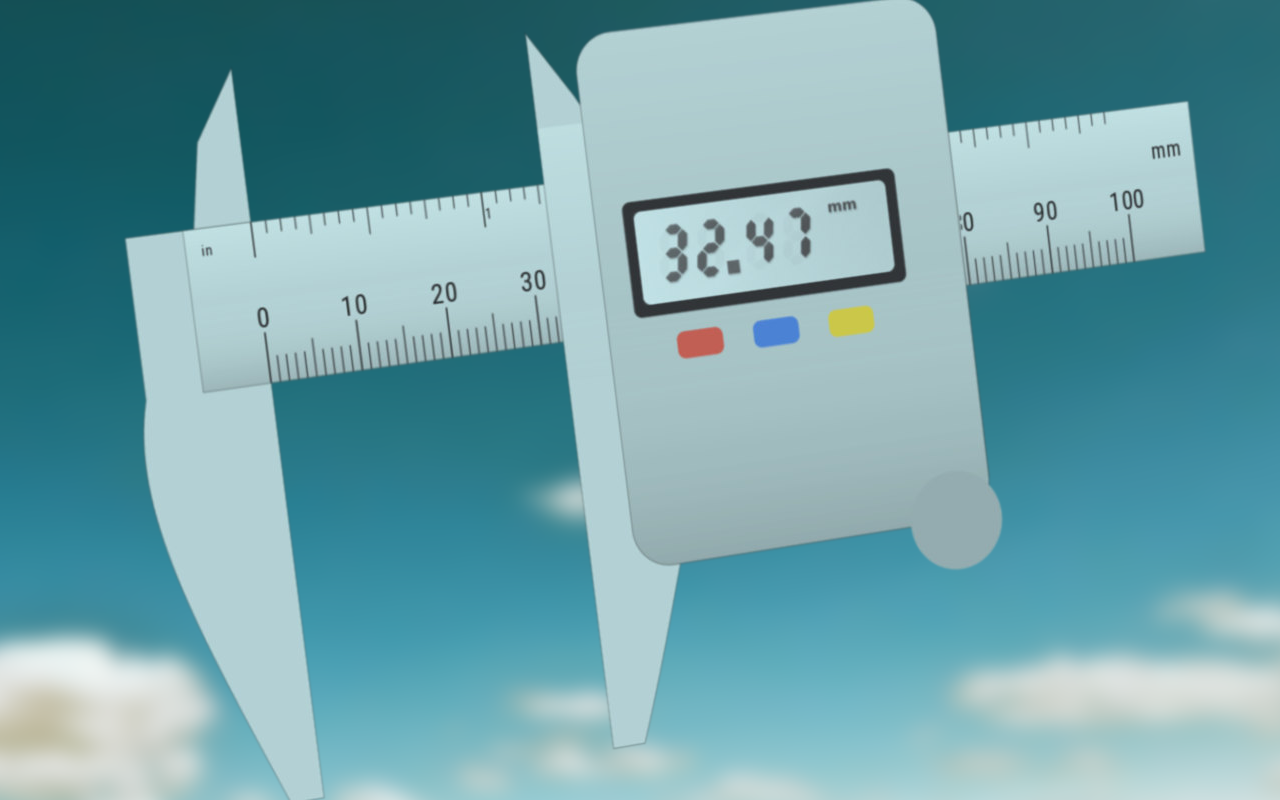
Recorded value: 32.47 (mm)
